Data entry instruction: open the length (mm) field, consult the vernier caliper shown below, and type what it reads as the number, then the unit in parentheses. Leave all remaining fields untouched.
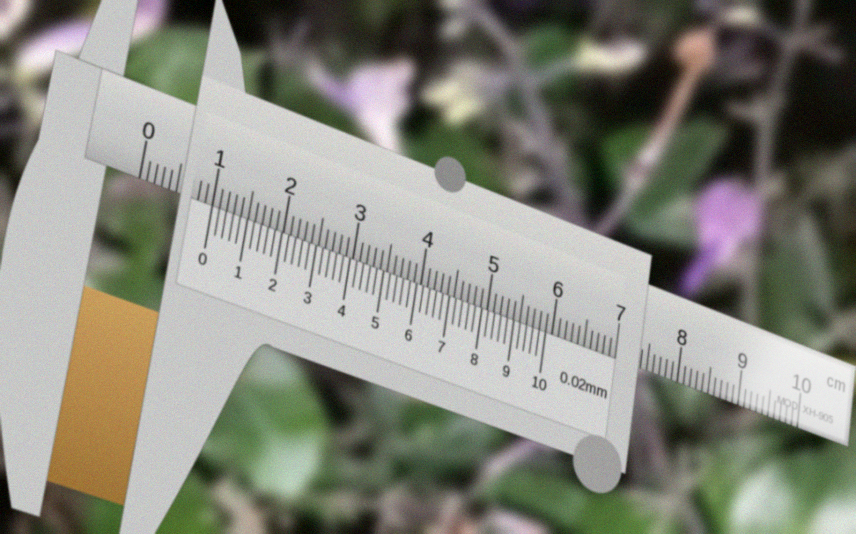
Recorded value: 10.0 (mm)
